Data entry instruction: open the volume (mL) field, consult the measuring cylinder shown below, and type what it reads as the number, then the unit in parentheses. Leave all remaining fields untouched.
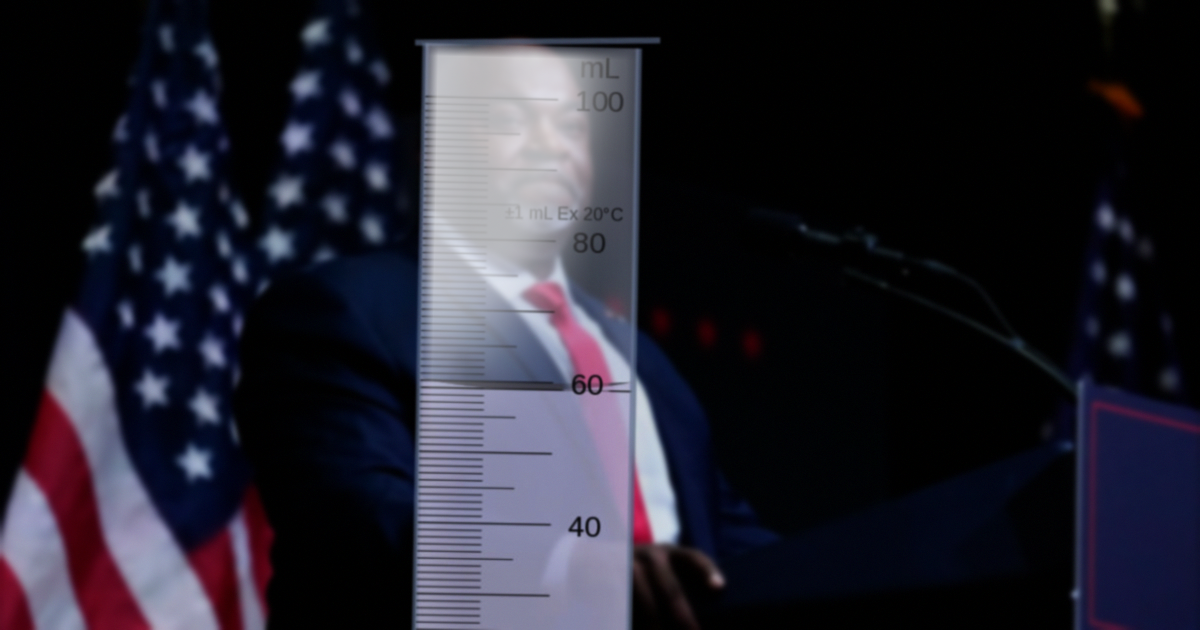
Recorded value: 59 (mL)
